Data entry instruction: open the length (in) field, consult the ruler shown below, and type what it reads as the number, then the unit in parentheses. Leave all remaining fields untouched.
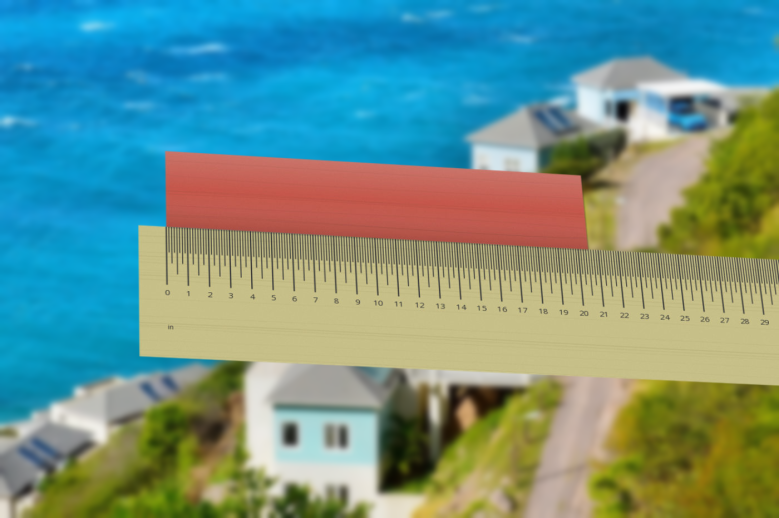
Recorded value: 20.5 (in)
